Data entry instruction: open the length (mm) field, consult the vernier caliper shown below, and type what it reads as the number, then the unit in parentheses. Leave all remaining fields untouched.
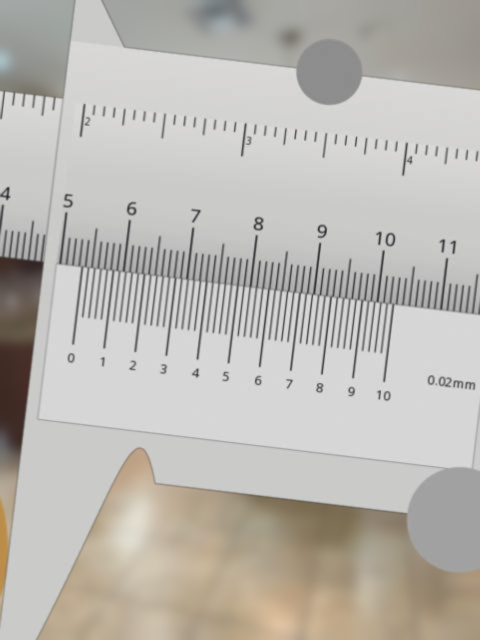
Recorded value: 53.5 (mm)
